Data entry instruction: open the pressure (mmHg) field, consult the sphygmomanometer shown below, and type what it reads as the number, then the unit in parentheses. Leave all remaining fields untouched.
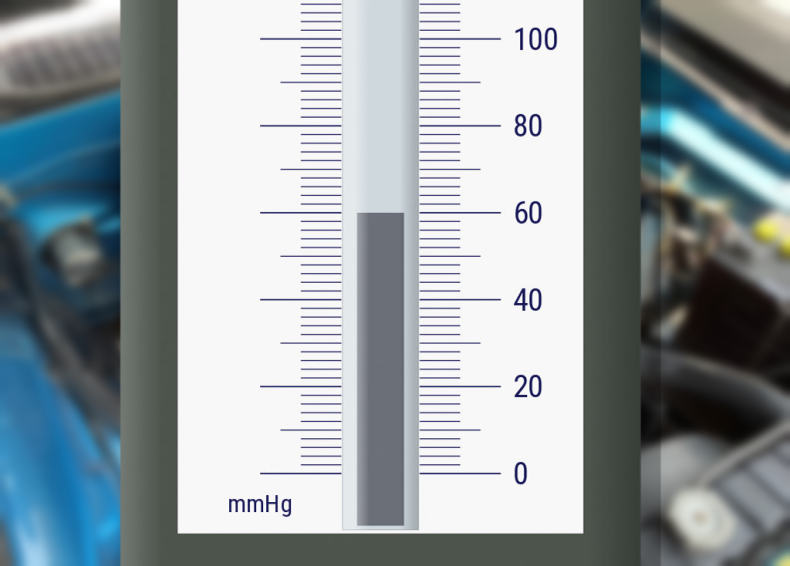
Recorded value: 60 (mmHg)
